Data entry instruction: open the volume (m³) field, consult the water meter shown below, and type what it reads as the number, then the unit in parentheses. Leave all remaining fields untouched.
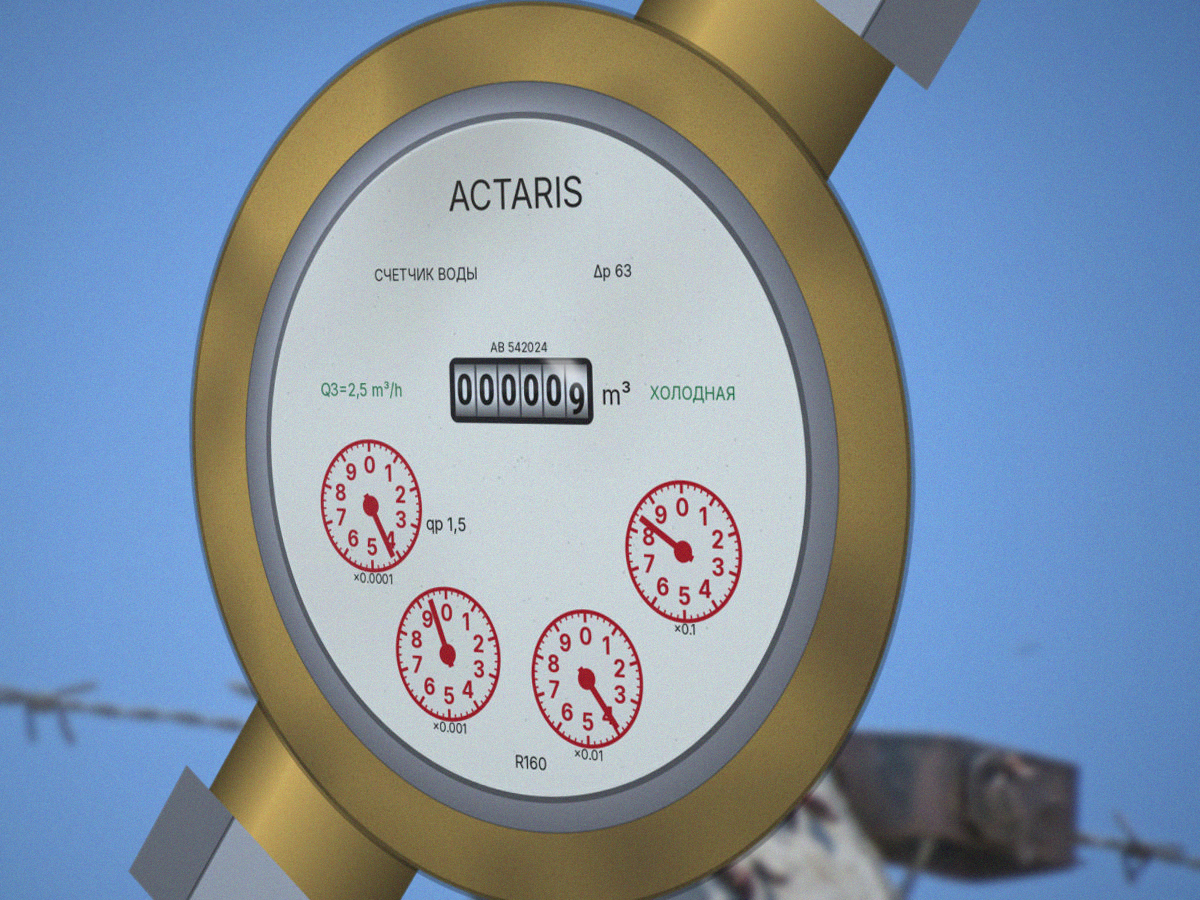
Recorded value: 8.8394 (m³)
